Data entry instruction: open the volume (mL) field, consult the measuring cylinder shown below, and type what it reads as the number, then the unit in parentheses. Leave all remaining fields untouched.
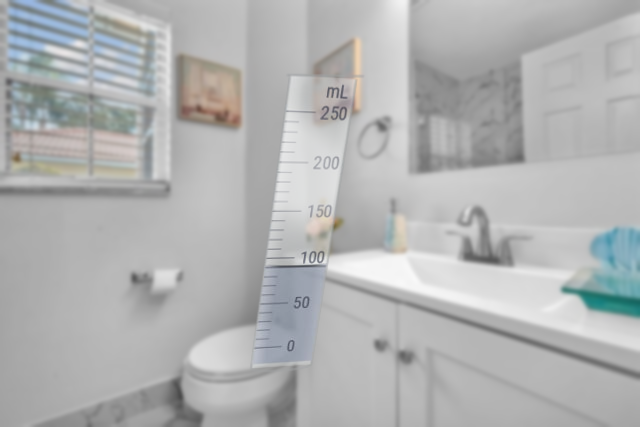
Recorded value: 90 (mL)
